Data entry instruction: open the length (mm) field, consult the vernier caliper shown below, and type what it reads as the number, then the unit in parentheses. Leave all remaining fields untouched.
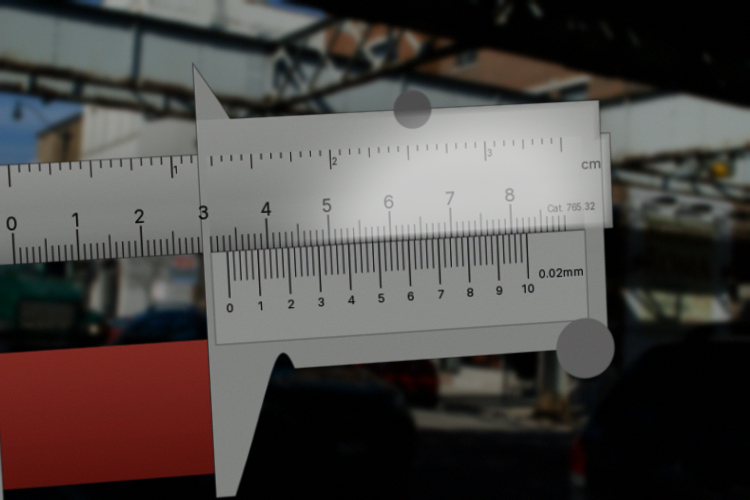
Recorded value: 33.5 (mm)
